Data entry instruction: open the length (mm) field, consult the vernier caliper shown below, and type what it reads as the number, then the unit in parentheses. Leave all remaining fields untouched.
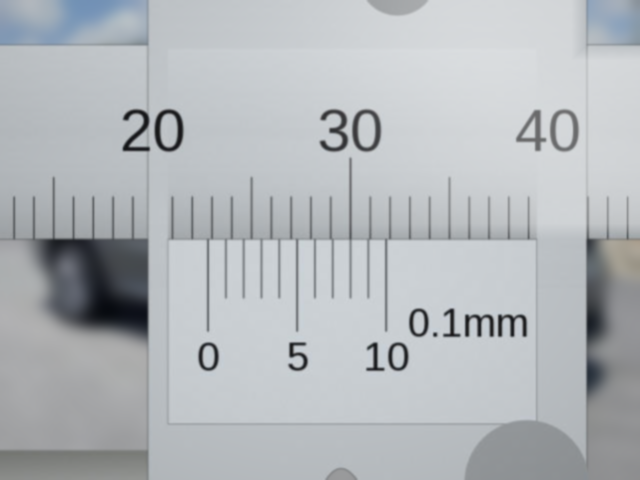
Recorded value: 22.8 (mm)
